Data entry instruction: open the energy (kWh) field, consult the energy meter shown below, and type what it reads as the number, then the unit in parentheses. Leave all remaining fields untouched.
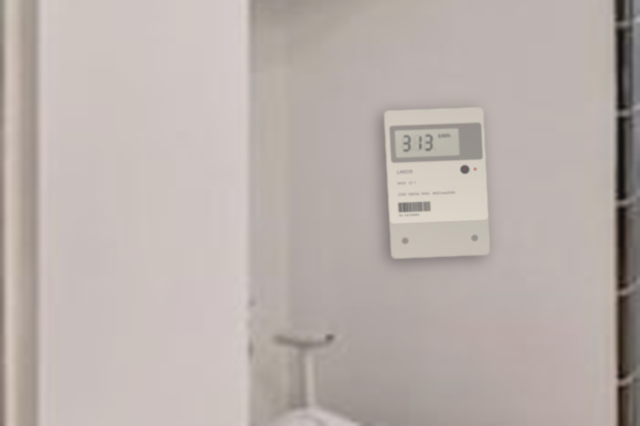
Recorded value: 313 (kWh)
